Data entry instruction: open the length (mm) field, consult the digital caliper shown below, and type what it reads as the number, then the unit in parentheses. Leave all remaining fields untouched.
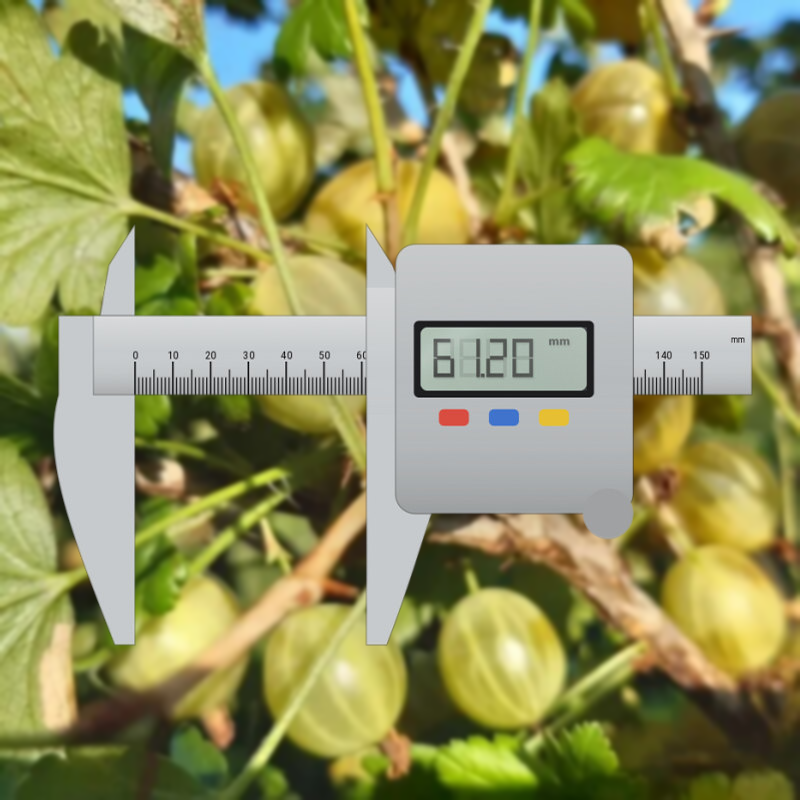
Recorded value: 61.20 (mm)
